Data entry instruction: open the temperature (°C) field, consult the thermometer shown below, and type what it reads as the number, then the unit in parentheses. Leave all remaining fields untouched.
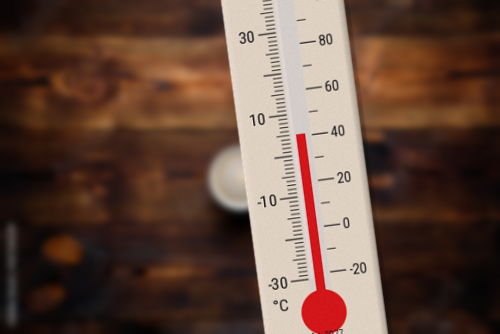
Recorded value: 5 (°C)
